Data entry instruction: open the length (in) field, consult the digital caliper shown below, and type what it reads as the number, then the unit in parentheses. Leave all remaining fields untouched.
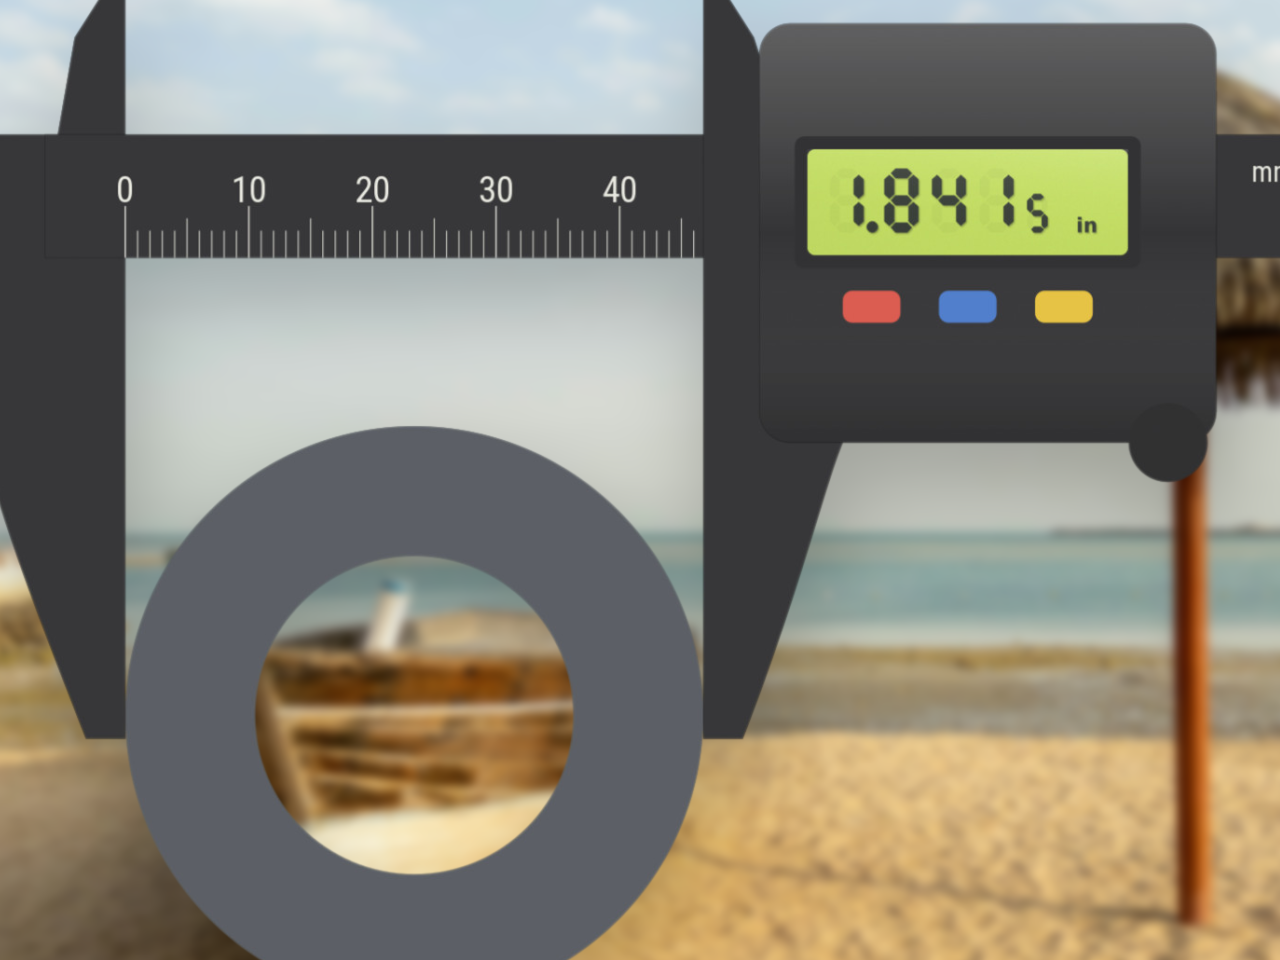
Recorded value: 1.8415 (in)
